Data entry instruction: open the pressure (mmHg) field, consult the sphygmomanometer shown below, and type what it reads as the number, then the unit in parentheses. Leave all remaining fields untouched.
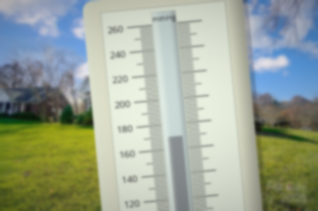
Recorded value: 170 (mmHg)
